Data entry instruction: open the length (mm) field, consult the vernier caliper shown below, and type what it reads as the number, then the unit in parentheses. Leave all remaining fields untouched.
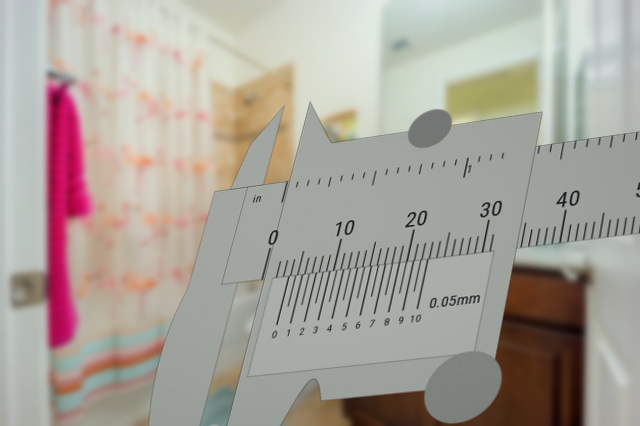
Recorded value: 3.8 (mm)
